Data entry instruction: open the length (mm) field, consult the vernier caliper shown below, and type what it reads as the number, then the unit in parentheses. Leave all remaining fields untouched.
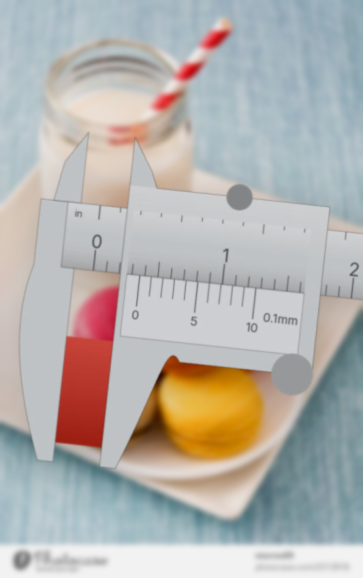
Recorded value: 3.6 (mm)
